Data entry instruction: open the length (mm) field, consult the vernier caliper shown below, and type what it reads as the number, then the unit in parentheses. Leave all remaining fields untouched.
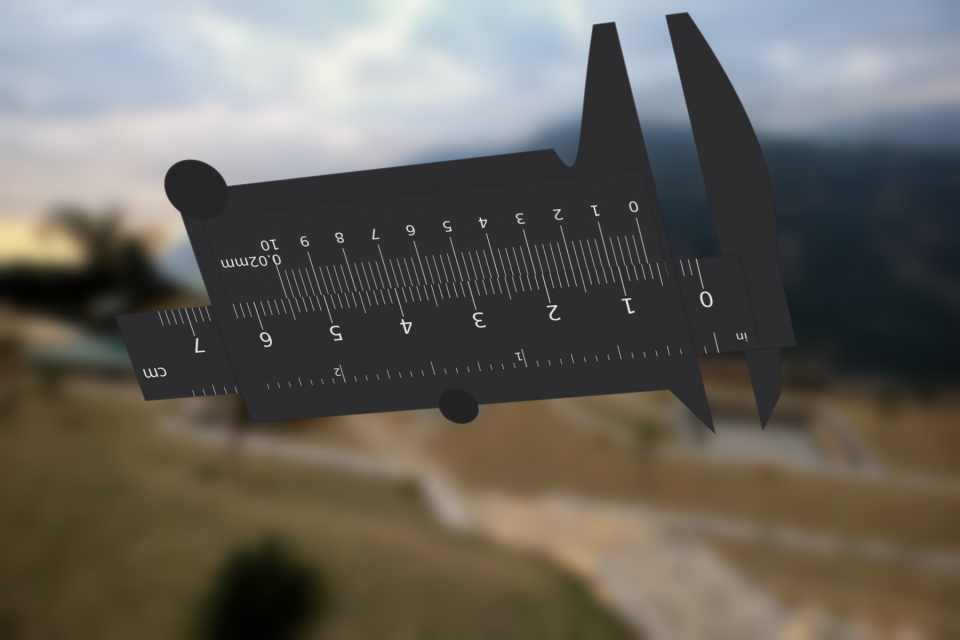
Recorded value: 6.2 (mm)
